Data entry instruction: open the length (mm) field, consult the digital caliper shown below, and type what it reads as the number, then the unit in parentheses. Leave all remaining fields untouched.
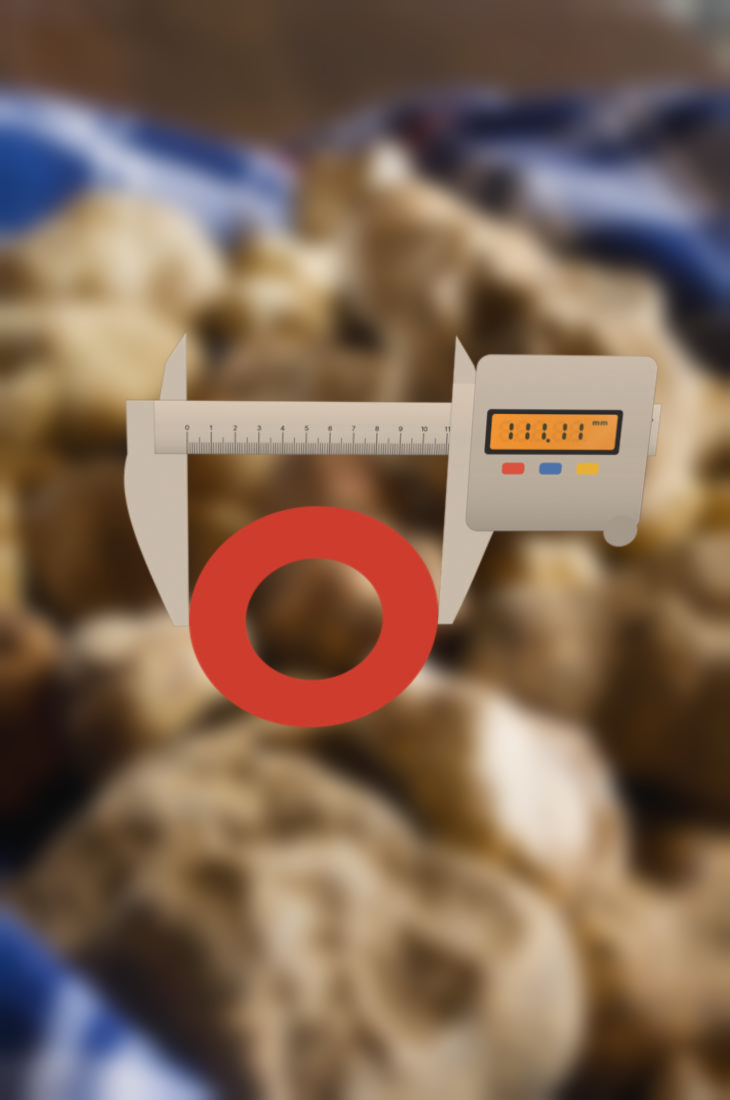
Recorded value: 111.11 (mm)
